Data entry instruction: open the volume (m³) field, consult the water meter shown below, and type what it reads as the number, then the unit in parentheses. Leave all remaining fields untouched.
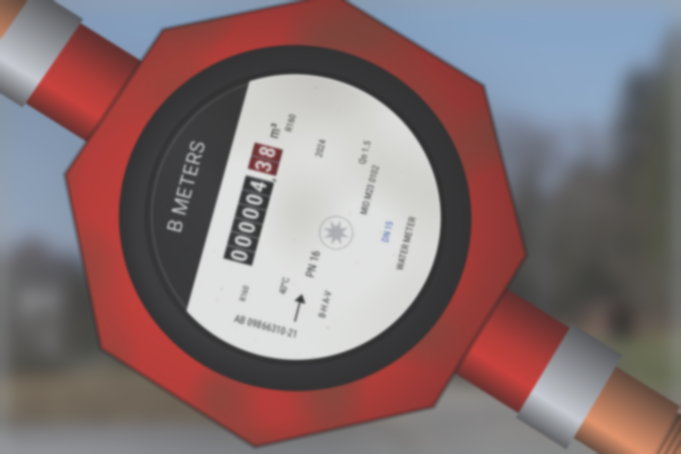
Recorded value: 4.38 (m³)
